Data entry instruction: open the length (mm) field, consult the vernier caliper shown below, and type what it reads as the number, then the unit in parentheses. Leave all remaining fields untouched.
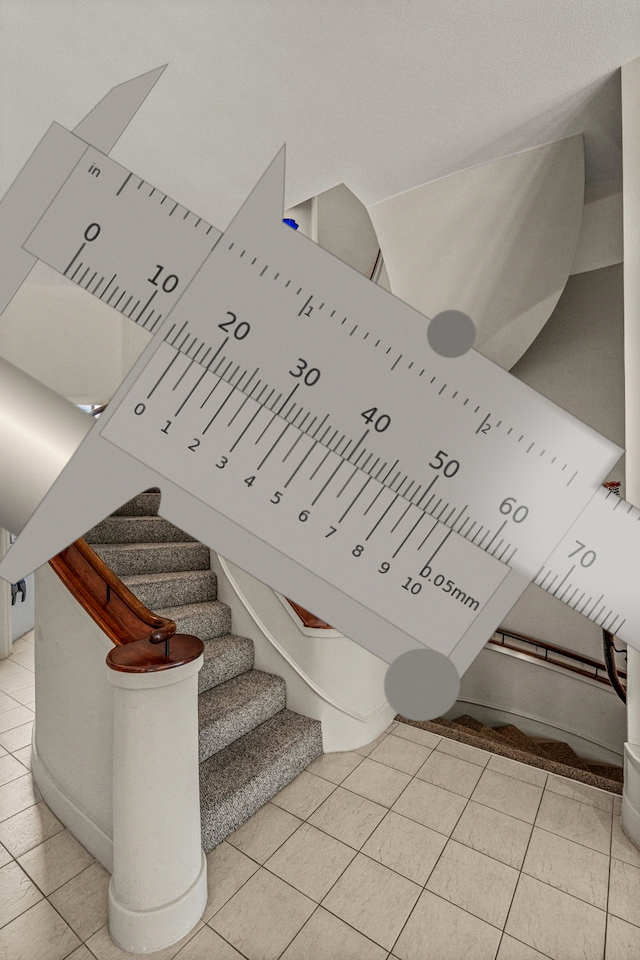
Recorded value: 16.2 (mm)
